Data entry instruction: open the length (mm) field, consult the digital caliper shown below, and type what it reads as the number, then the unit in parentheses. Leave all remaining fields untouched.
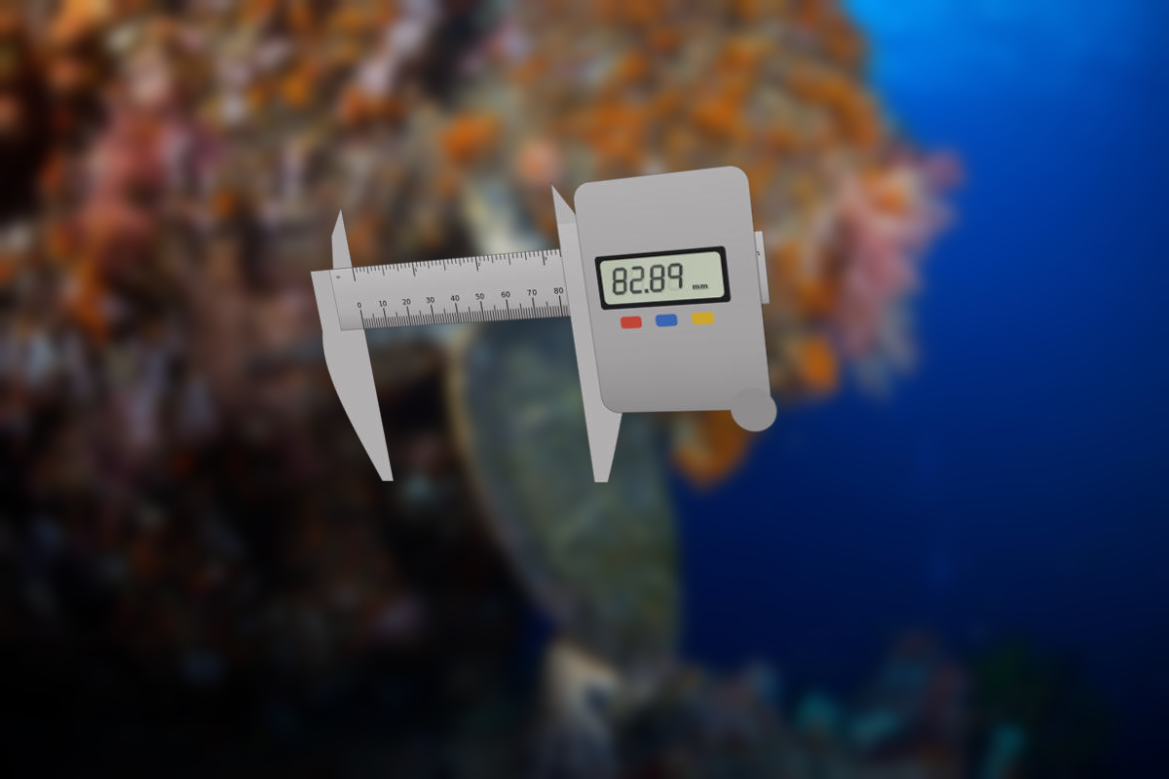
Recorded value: 82.89 (mm)
